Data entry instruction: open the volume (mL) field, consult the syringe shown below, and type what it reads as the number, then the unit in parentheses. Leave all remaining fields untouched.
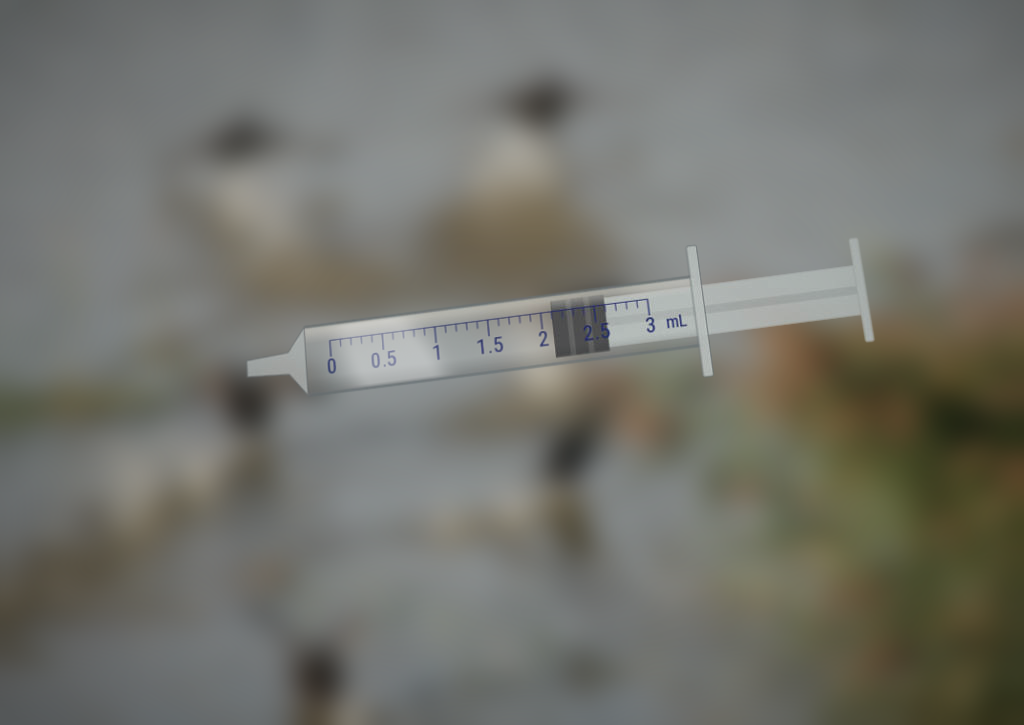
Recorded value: 2.1 (mL)
